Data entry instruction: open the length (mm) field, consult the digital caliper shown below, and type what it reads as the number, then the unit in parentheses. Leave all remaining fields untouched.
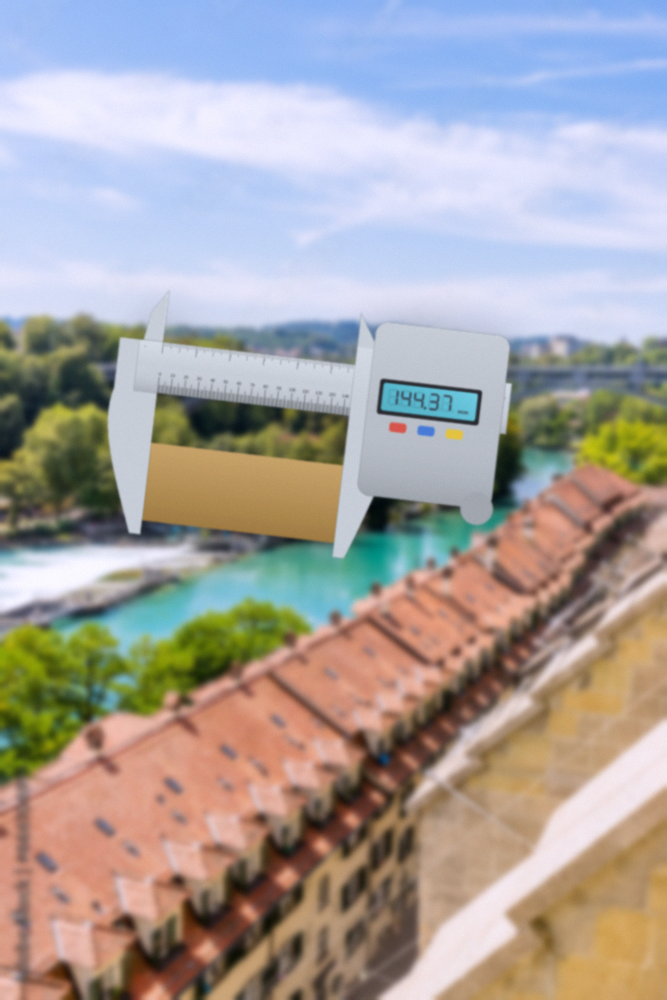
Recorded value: 144.37 (mm)
